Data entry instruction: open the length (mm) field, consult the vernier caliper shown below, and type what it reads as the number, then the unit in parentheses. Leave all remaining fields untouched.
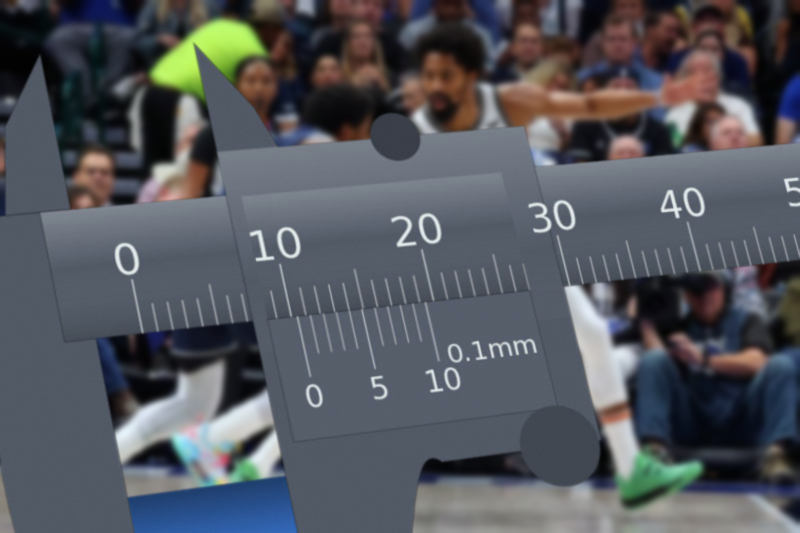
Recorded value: 10.4 (mm)
